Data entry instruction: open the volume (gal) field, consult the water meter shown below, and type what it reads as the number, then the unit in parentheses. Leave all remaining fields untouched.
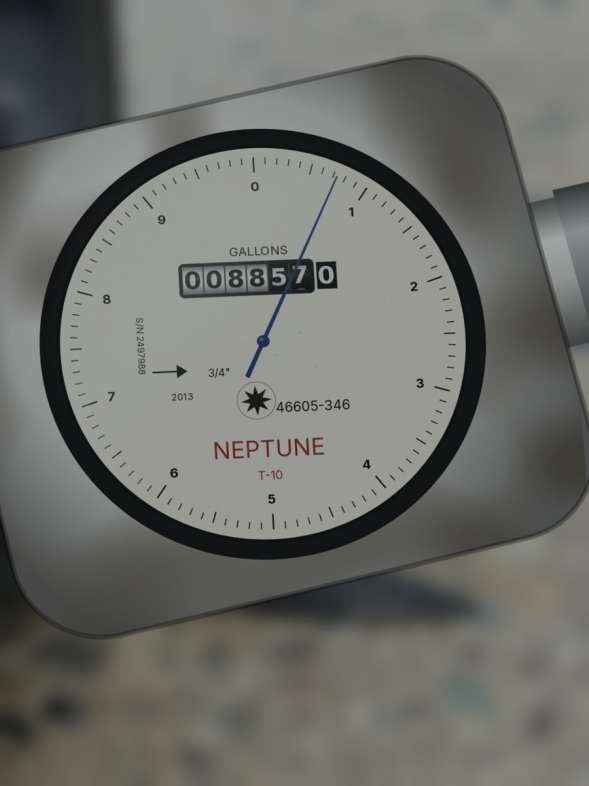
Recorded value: 88570.7 (gal)
